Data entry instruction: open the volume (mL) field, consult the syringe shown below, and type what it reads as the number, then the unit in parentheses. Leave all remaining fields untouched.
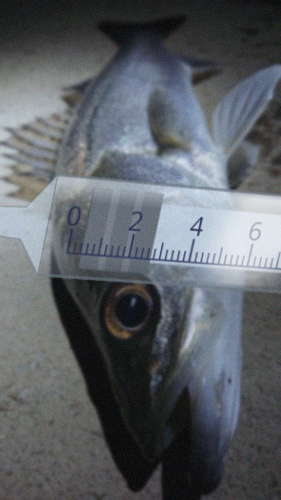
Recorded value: 0.4 (mL)
